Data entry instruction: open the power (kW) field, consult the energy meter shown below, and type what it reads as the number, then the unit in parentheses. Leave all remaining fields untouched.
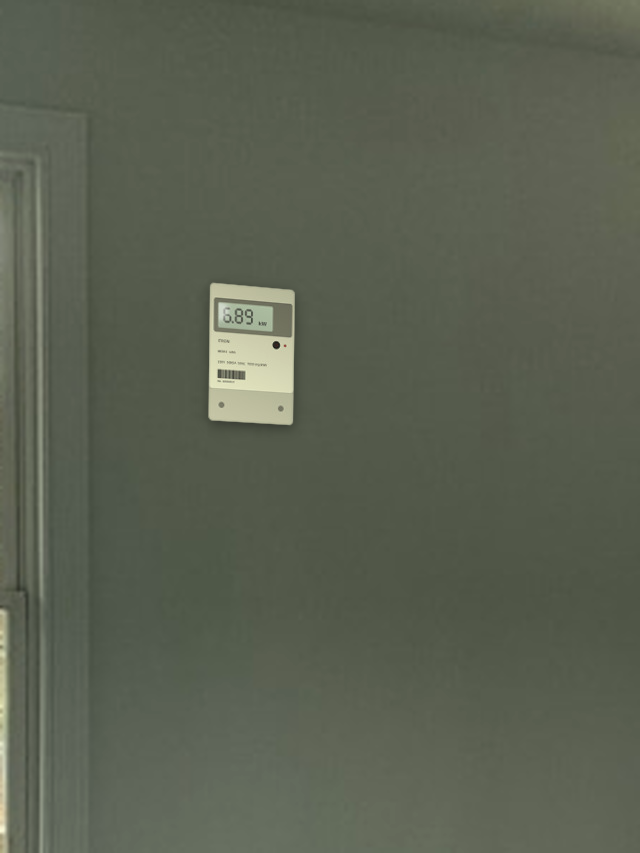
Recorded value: 6.89 (kW)
